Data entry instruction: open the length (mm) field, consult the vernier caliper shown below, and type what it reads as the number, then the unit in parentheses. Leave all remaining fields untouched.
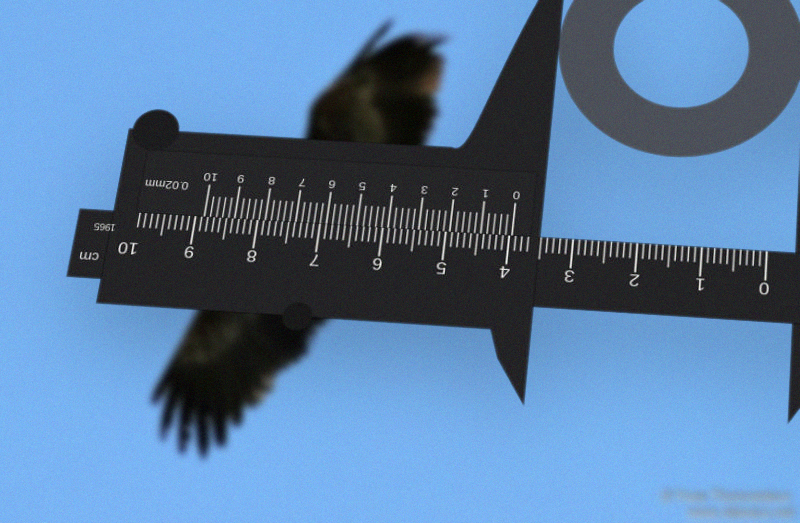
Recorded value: 39.6 (mm)
